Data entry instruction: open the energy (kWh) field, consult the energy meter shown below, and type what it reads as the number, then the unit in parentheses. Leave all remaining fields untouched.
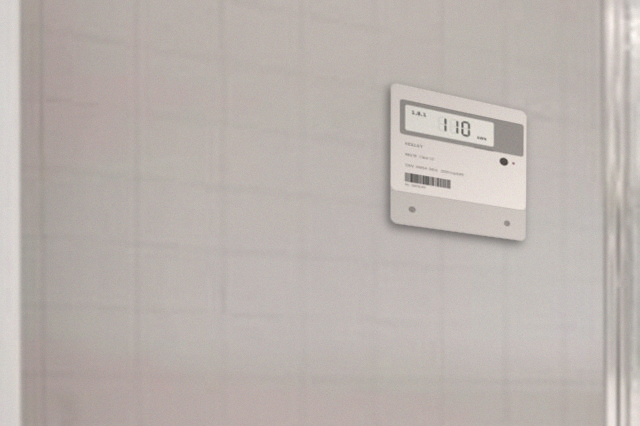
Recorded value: 110 (kWh)
